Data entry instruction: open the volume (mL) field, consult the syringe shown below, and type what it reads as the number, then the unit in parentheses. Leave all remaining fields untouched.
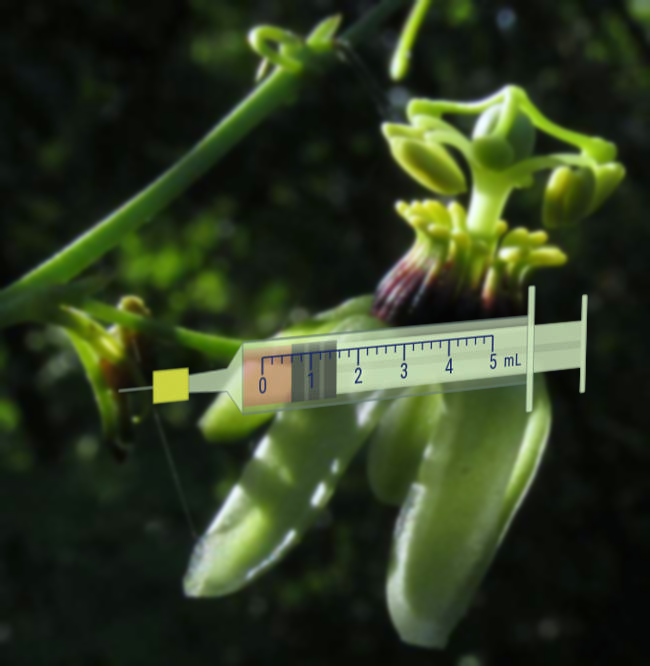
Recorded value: 0.6 (mL)
